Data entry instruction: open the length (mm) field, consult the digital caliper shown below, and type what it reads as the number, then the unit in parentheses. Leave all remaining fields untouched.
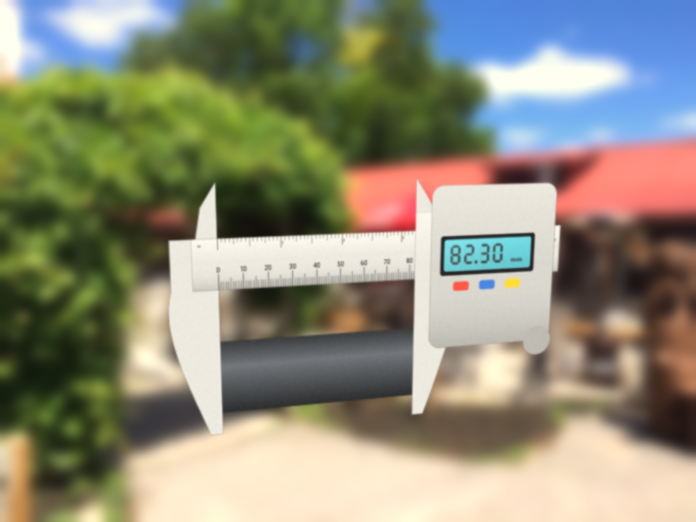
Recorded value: 82.30 (mm)
